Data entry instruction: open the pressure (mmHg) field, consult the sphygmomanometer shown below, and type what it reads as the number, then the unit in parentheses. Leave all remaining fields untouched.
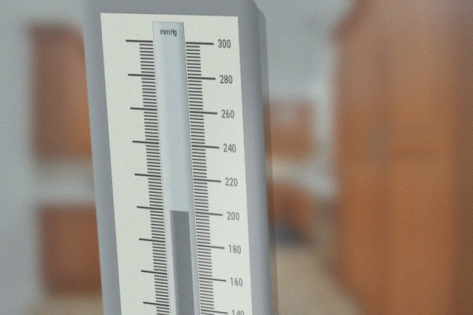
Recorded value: 200 (mmHg)
